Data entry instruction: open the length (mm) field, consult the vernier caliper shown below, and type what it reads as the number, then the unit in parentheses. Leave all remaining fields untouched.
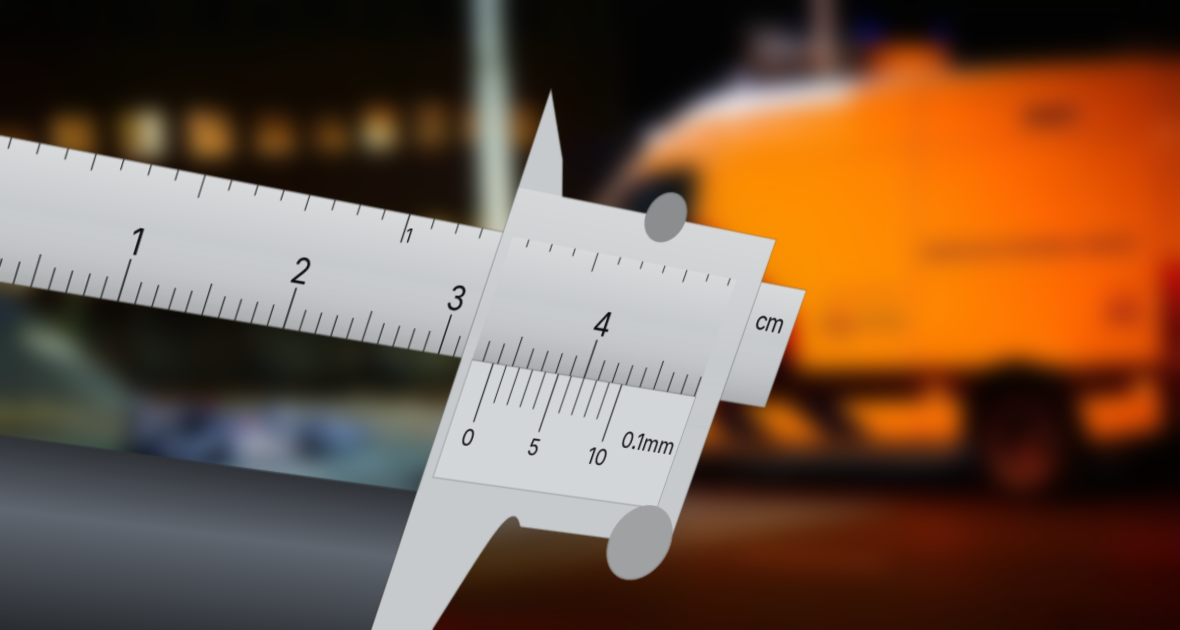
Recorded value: 33.7 (mm)
